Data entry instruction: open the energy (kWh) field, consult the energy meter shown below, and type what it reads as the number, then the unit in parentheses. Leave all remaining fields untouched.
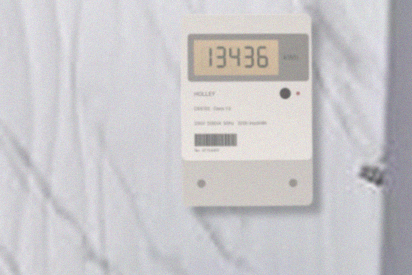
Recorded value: 13436 (kWh)
